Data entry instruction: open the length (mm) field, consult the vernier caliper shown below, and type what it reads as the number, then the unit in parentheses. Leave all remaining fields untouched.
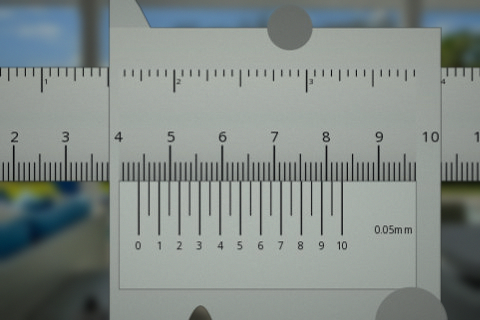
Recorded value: 44.0 (mm)
